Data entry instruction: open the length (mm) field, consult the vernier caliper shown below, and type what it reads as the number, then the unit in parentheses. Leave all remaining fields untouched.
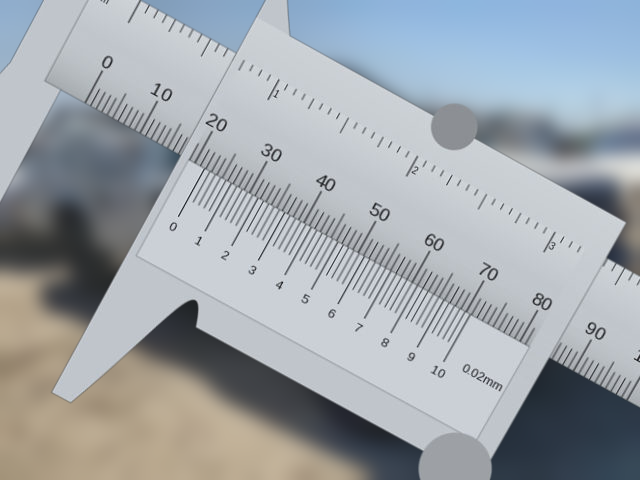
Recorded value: 21.8 (mm)
